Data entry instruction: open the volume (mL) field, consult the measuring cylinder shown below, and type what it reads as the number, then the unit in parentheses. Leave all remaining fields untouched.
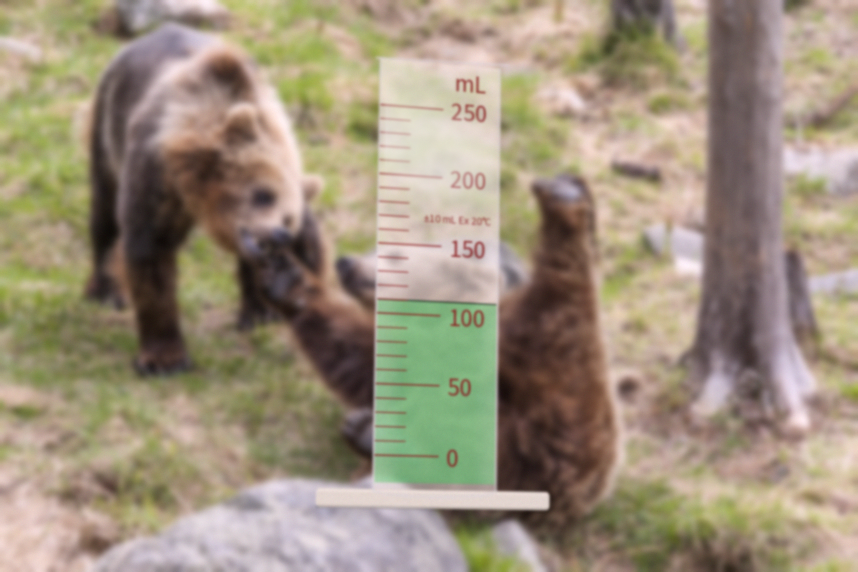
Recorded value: 110 (mL)
